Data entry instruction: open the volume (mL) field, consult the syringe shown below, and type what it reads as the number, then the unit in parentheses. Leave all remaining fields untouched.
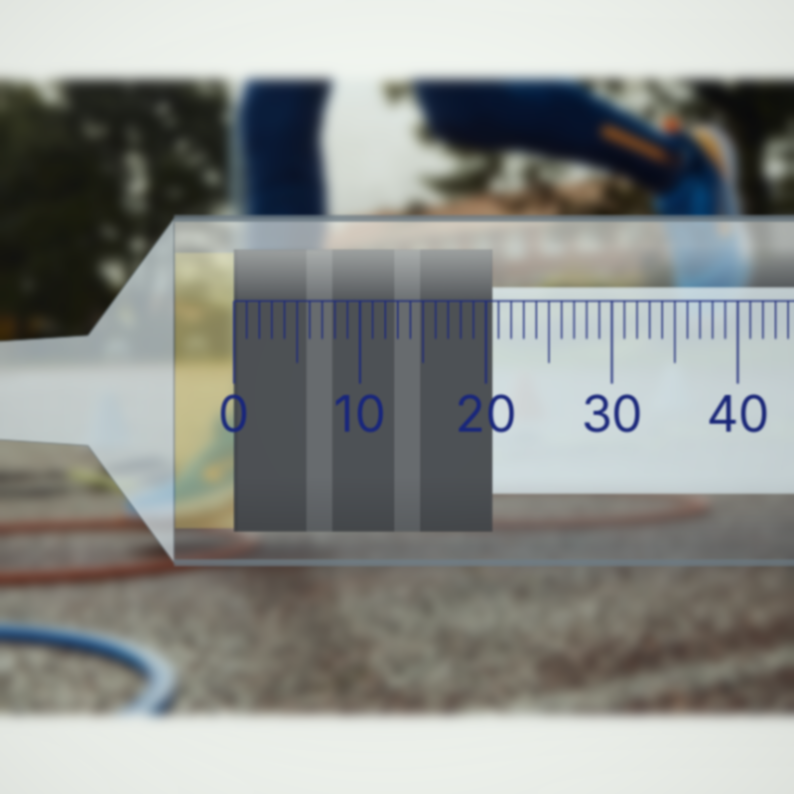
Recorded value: 0 (mL)
